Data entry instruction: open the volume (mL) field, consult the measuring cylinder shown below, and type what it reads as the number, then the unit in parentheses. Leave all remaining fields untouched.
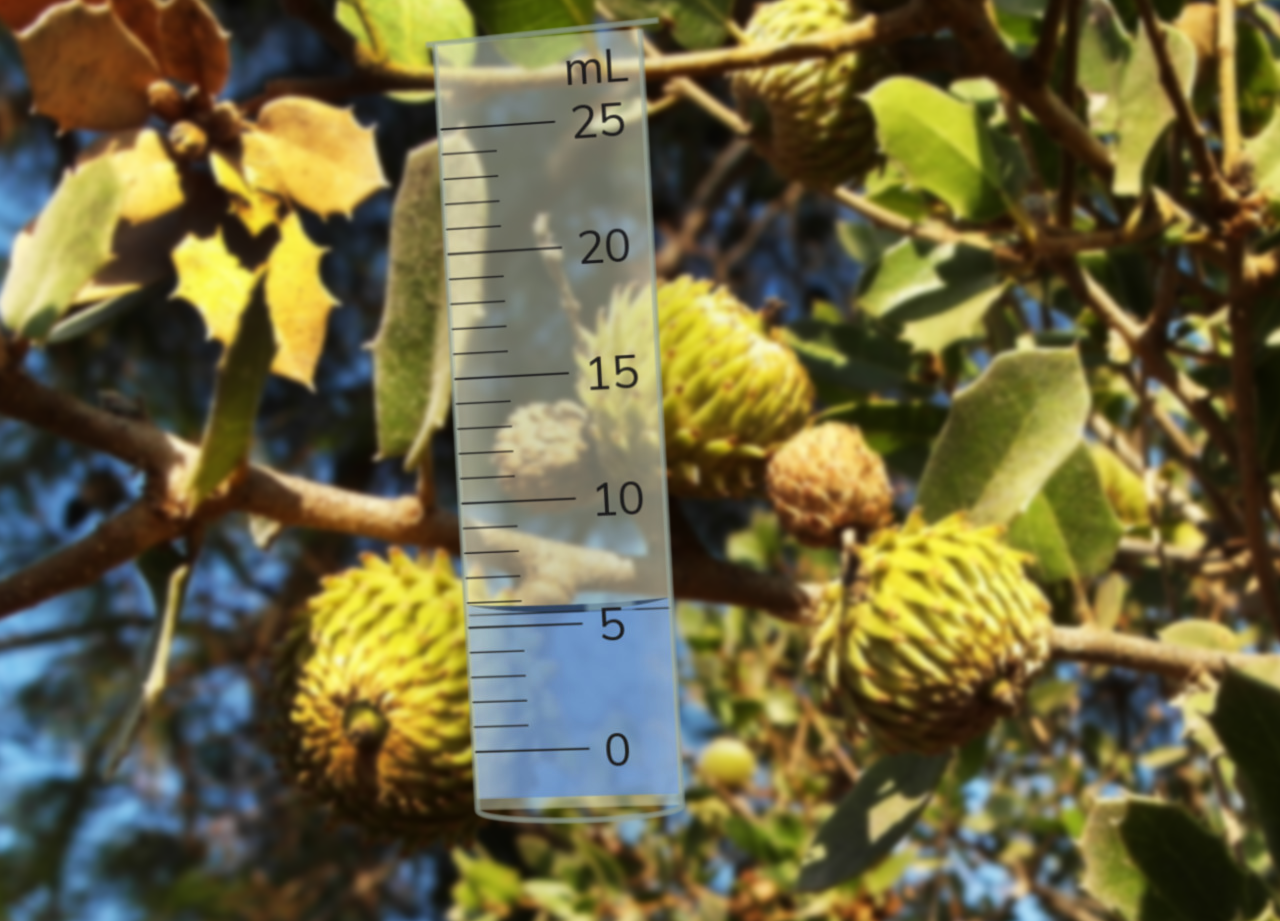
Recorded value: 5.5 (mL)
